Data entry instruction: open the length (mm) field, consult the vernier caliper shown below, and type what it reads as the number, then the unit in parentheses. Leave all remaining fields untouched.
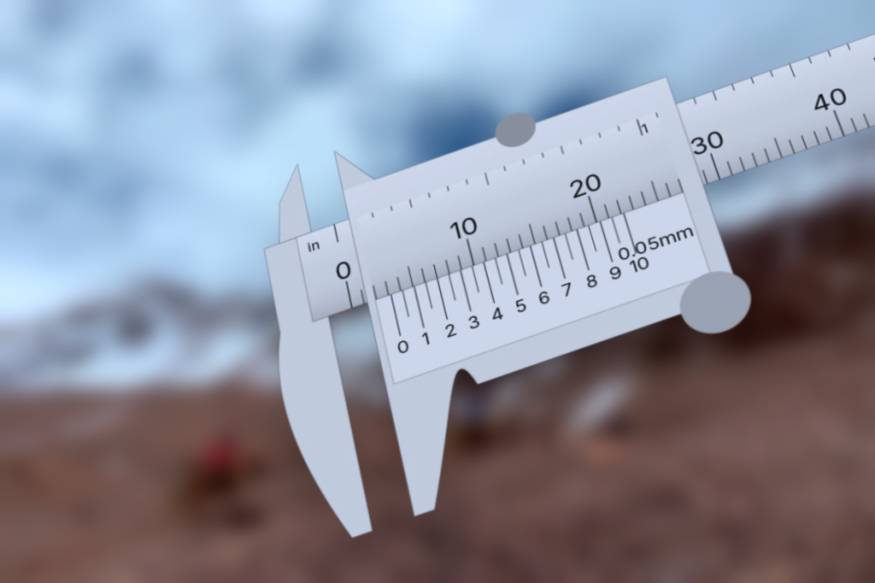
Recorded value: 3.2 (mm)
